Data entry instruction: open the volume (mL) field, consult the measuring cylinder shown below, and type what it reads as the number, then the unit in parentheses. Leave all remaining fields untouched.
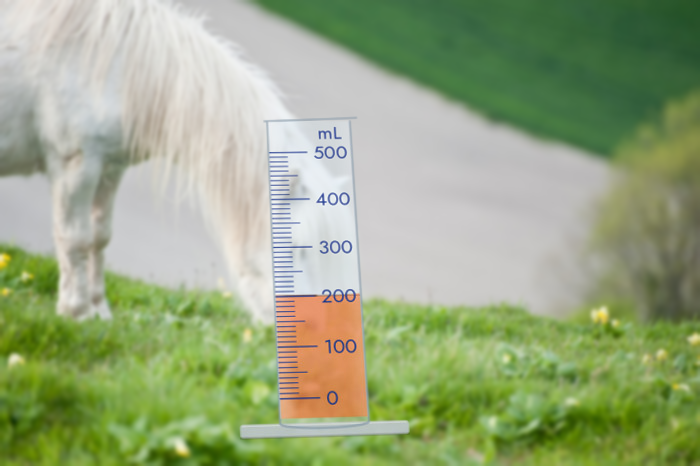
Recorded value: 200 (mL)
